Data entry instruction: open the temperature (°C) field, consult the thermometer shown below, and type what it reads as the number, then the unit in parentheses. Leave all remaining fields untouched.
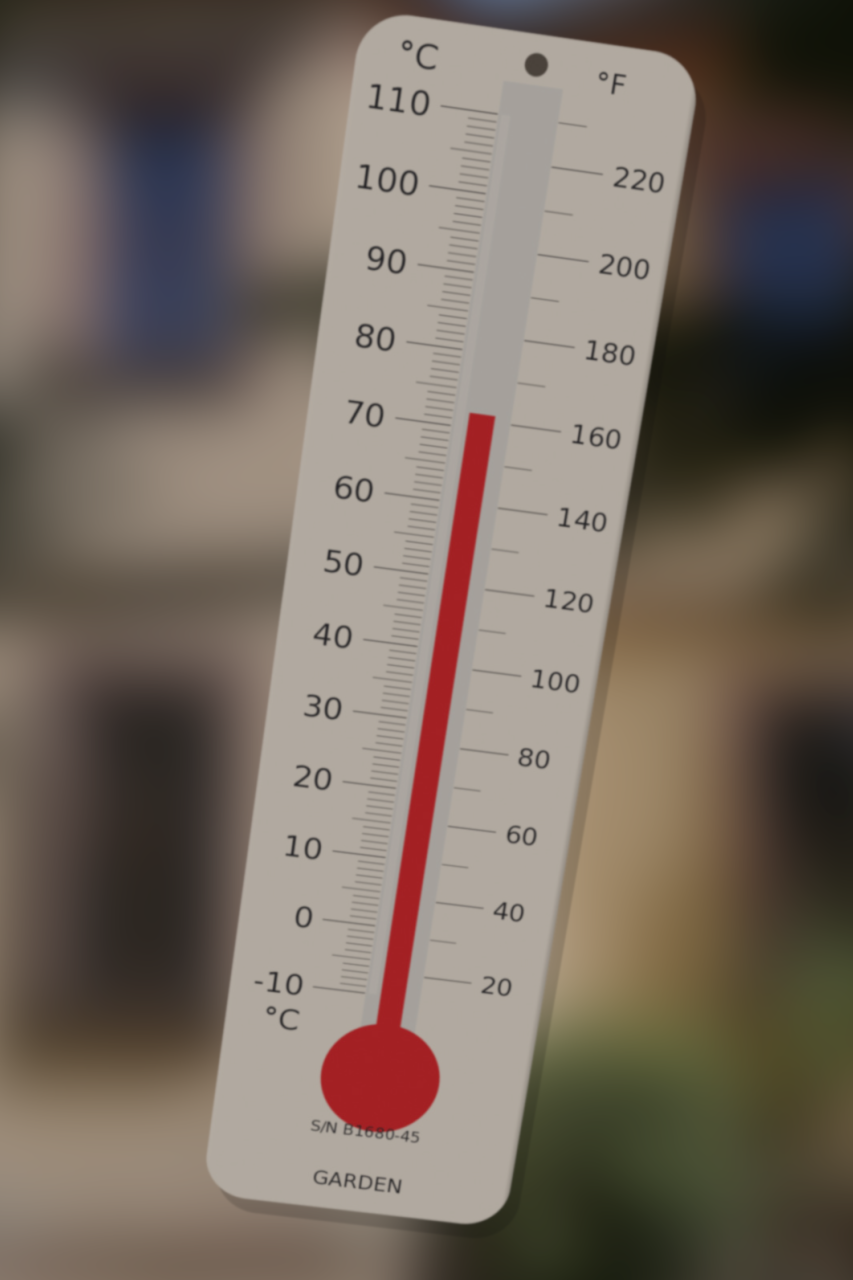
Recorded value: 72 (°C)
